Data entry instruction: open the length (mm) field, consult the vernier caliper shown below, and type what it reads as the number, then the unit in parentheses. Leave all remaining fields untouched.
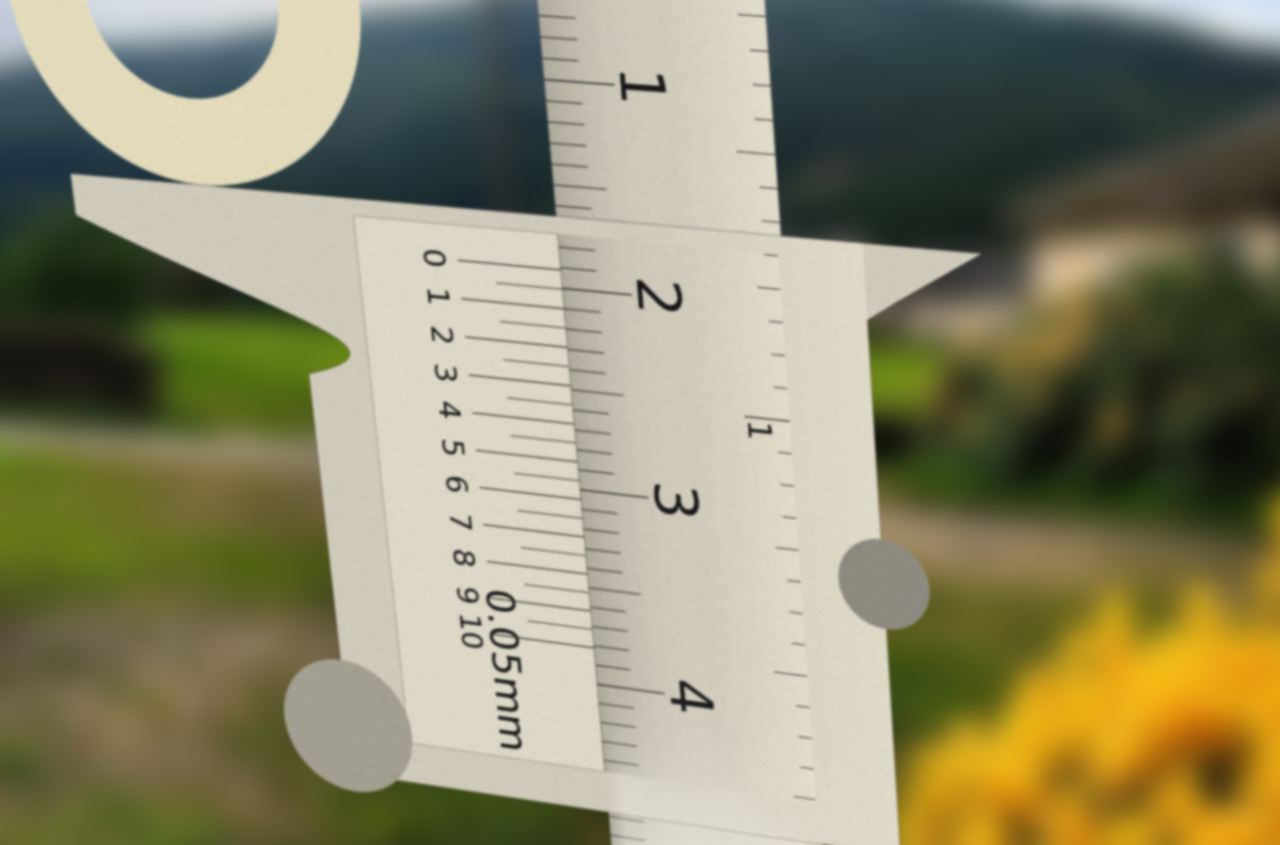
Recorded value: 19.1 (mm)
